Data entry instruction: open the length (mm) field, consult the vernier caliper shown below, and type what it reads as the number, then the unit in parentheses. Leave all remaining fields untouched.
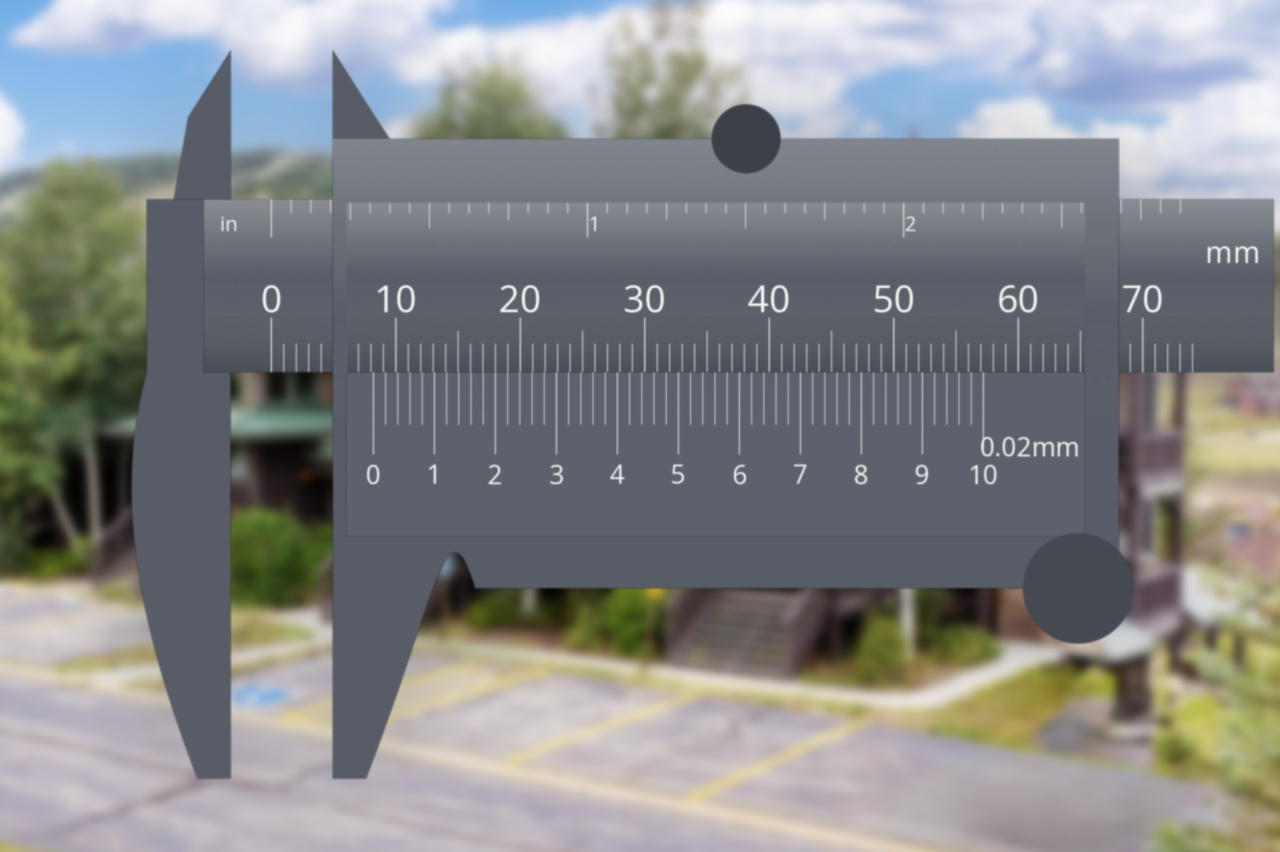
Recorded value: 8.2 (mm)
